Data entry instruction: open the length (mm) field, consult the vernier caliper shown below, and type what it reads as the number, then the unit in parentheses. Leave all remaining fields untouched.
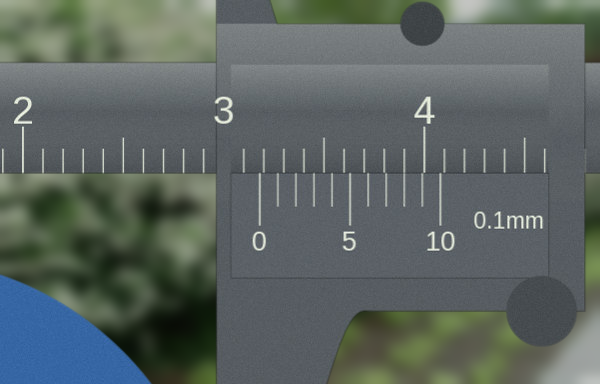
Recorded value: 31.8 (mm)
